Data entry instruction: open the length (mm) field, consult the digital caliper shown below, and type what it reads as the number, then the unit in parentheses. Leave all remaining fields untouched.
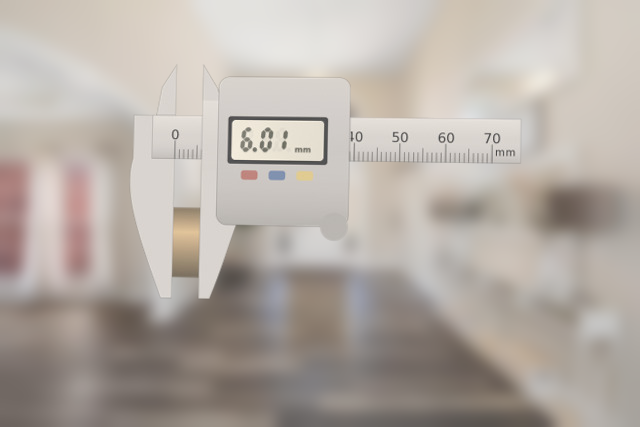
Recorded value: 6.01 (mm)
